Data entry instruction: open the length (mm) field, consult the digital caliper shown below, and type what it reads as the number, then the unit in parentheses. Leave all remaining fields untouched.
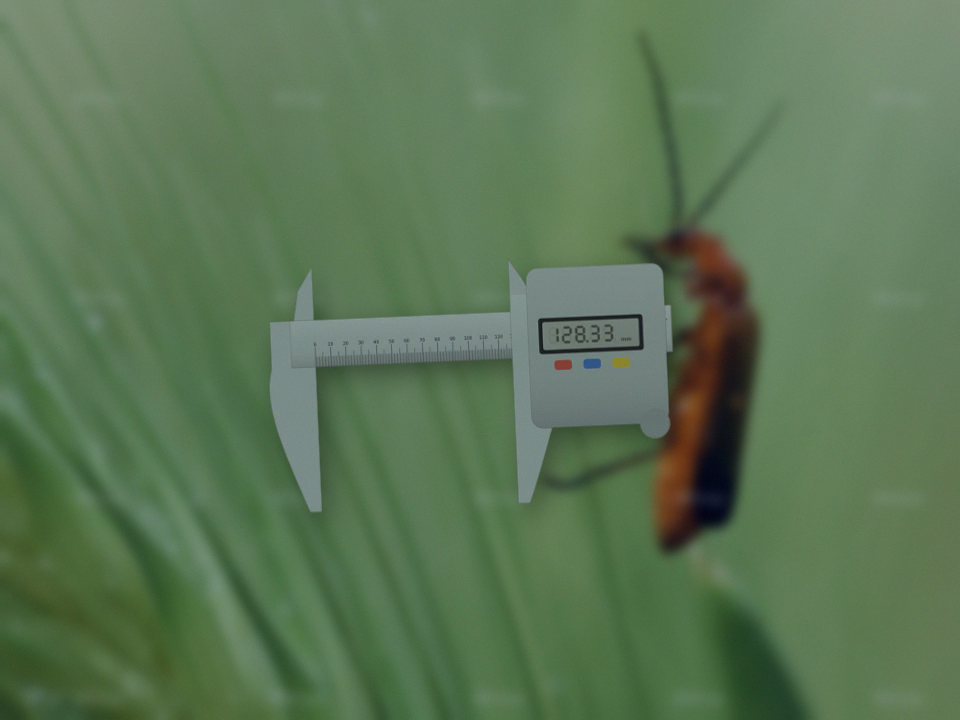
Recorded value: 128.33 (mm)
